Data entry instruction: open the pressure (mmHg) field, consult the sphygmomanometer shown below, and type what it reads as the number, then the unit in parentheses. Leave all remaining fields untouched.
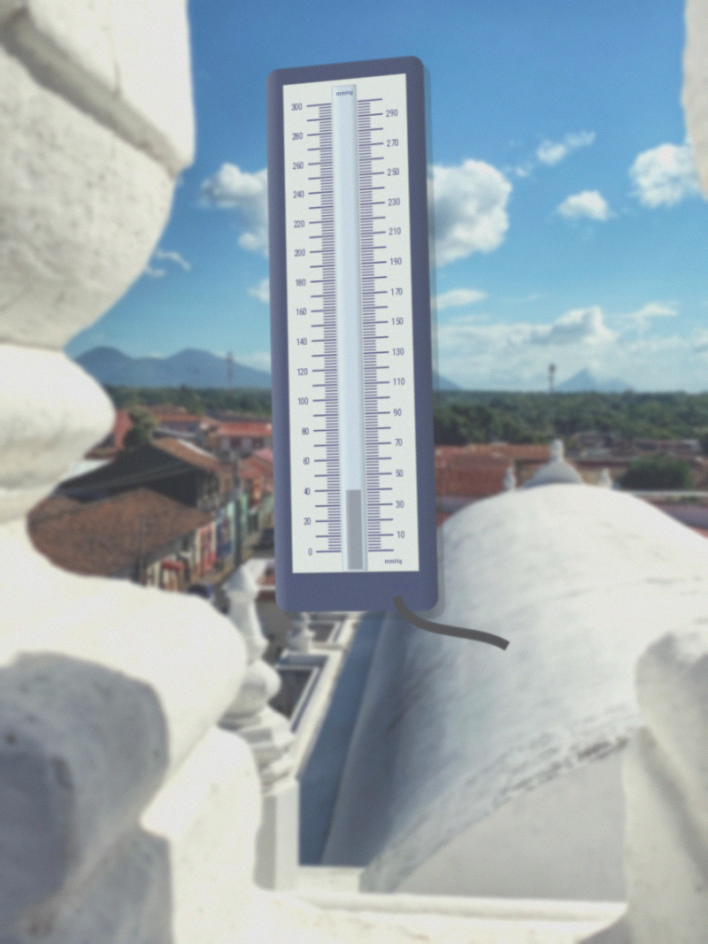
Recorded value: 40 (mmHg)
